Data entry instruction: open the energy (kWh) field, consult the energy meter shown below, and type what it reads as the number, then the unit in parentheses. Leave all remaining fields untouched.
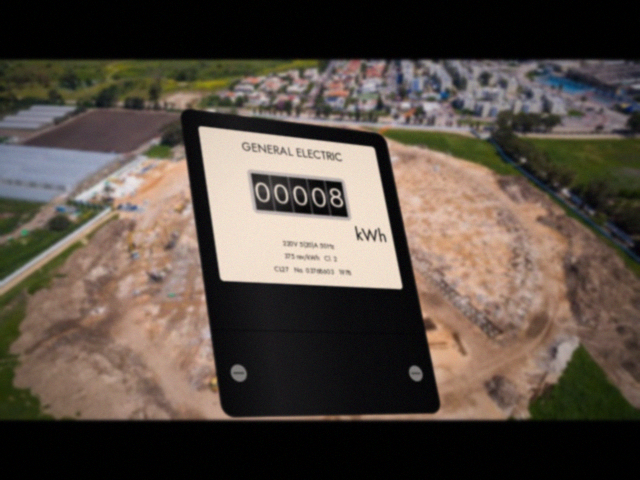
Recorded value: 8 (kWh)
